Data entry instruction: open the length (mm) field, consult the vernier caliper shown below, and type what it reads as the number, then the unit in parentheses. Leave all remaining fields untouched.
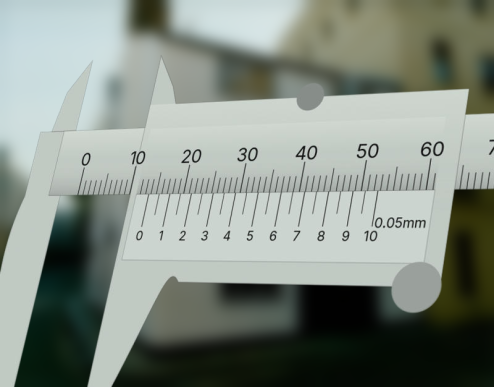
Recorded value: 13.6 (mm)
